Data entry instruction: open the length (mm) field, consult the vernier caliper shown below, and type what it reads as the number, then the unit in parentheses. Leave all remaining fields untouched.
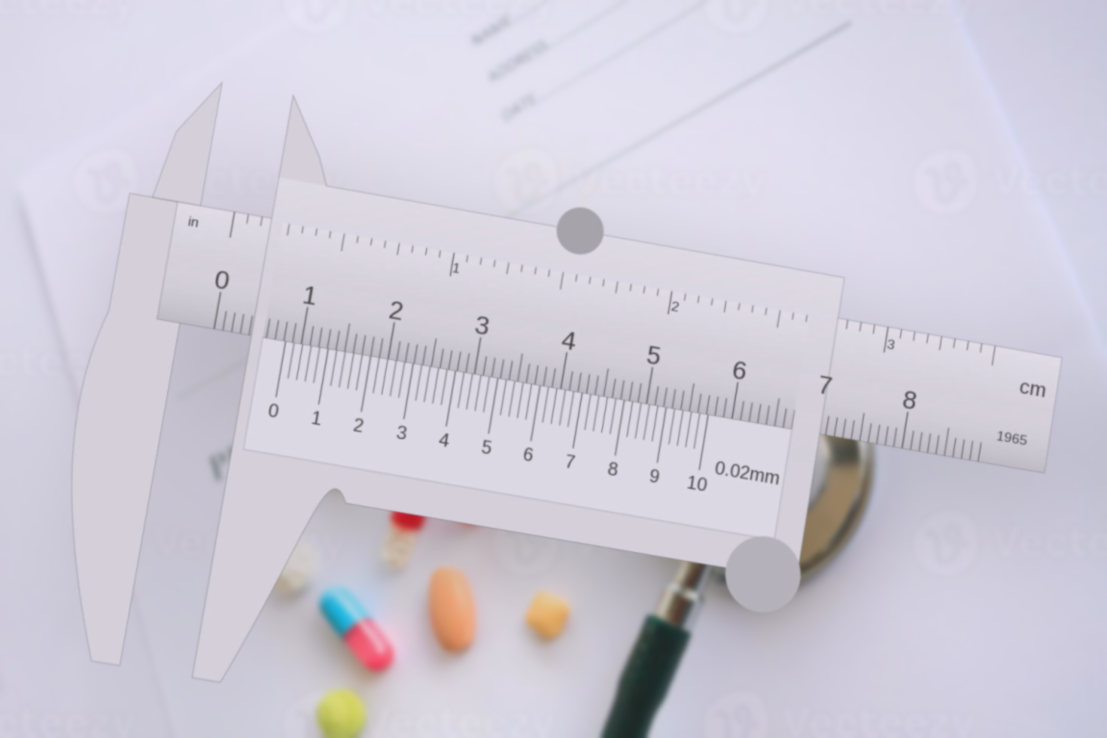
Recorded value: 8.2 (mm)
